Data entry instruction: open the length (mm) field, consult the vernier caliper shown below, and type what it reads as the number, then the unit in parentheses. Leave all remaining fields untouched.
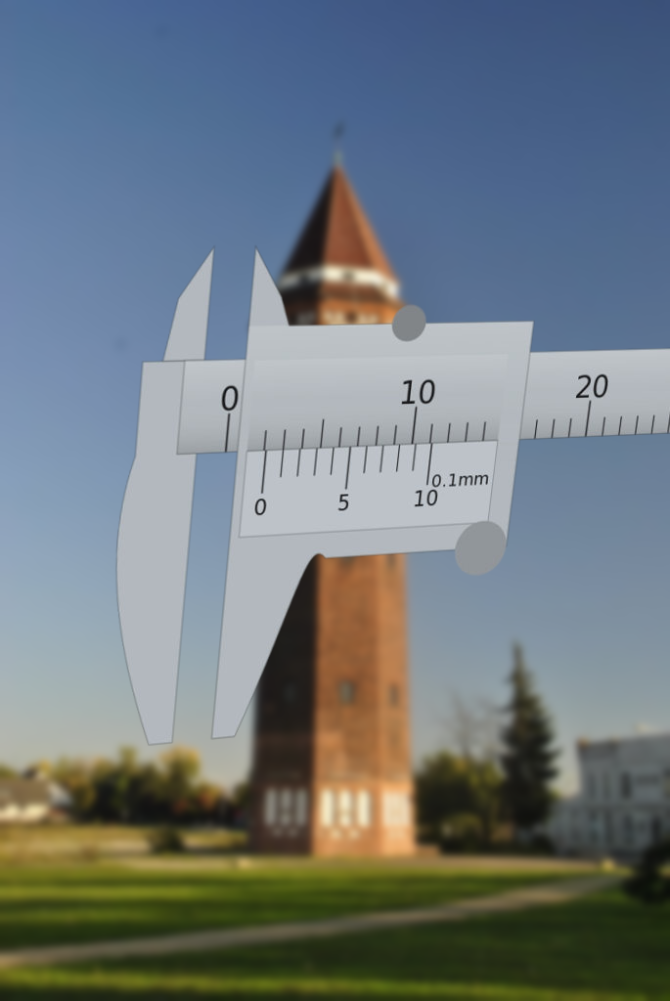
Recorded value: 2.1 (mm)
